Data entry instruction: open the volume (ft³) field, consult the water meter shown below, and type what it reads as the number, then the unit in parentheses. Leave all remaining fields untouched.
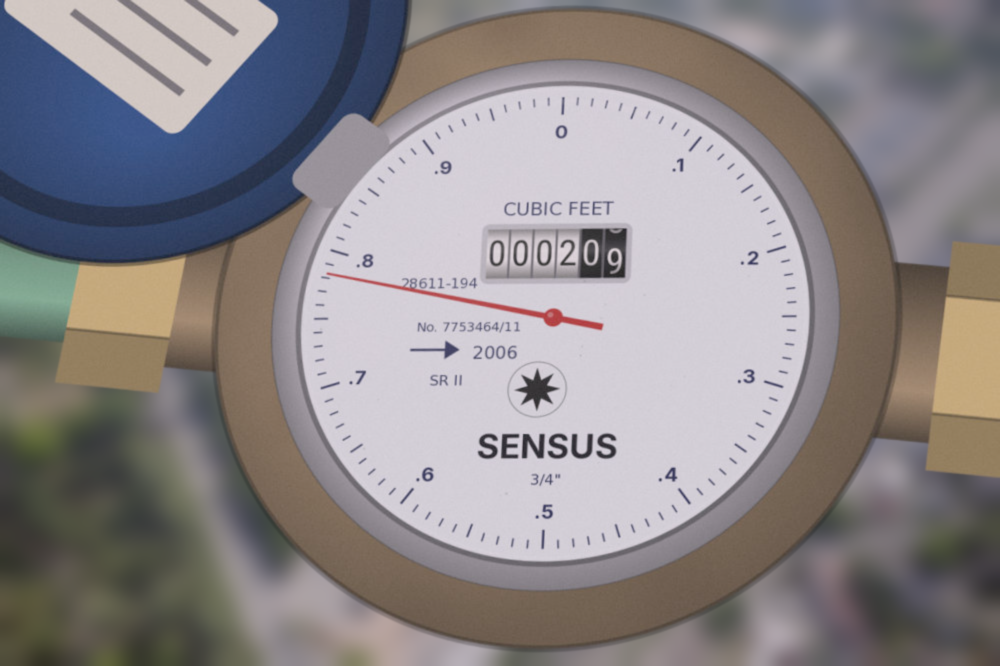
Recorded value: 208.78 (ft³)
